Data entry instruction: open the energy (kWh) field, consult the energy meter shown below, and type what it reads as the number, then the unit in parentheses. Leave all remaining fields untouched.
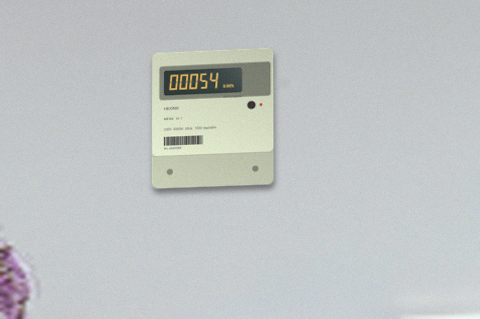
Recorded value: 54 (kWh)
